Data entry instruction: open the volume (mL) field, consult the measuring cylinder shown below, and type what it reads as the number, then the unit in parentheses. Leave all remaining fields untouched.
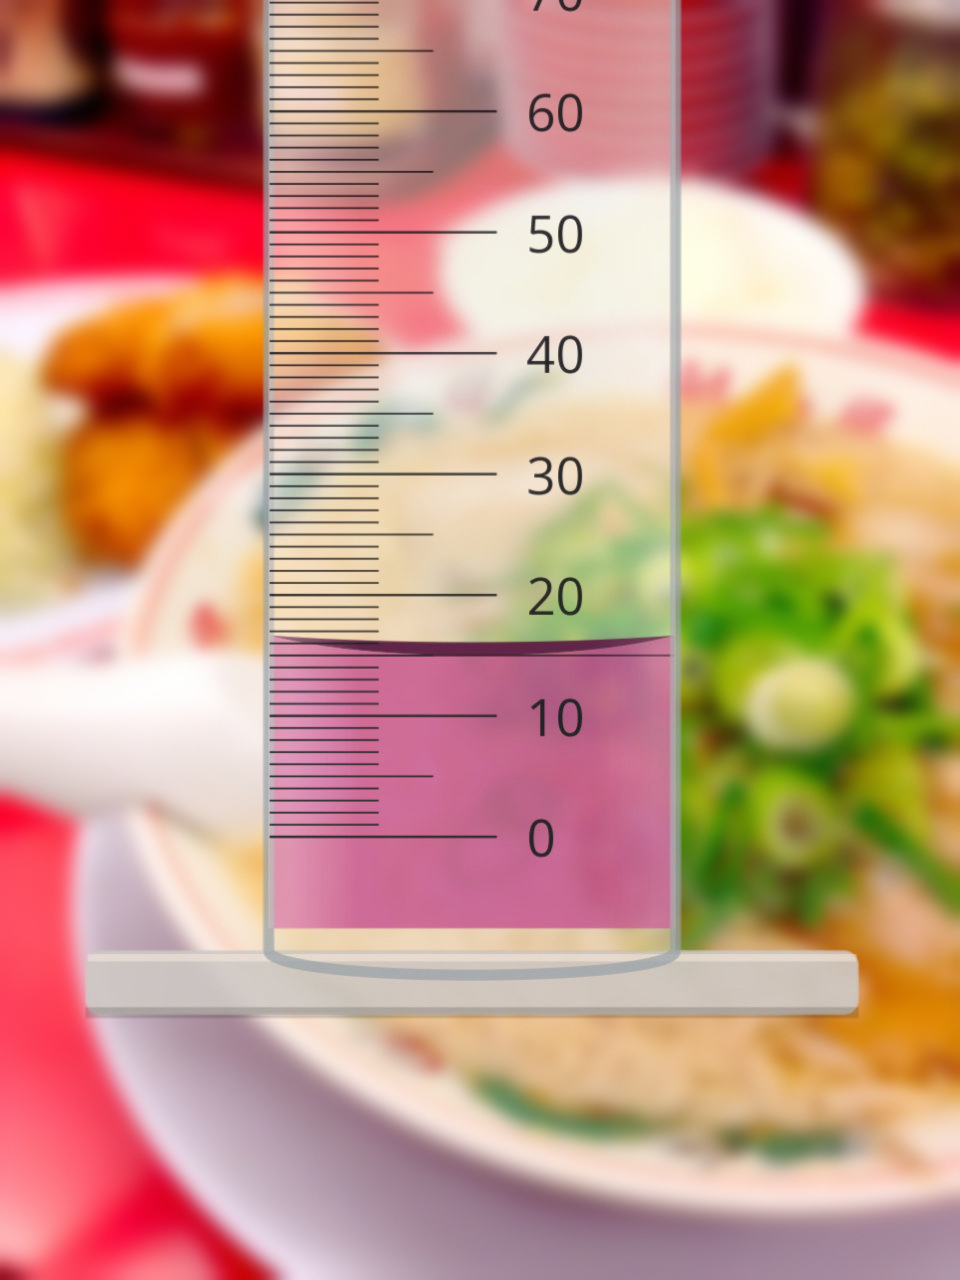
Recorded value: 15 (mL)
